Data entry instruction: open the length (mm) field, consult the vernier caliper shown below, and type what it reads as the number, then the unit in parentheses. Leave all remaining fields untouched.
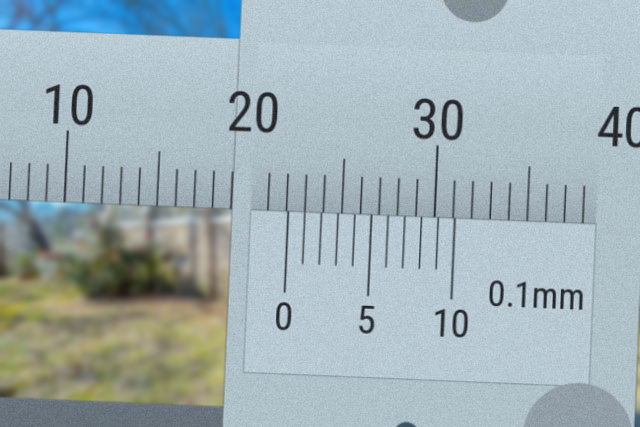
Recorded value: 22.1 (mm)
